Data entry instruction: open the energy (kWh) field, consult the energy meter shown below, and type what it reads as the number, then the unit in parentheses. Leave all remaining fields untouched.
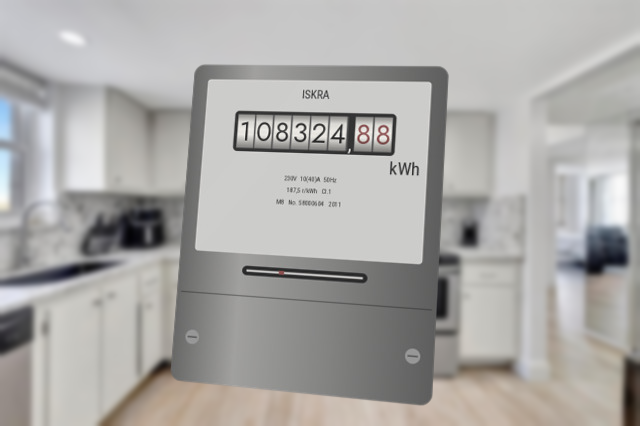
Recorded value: 108324.88 (kWh)
